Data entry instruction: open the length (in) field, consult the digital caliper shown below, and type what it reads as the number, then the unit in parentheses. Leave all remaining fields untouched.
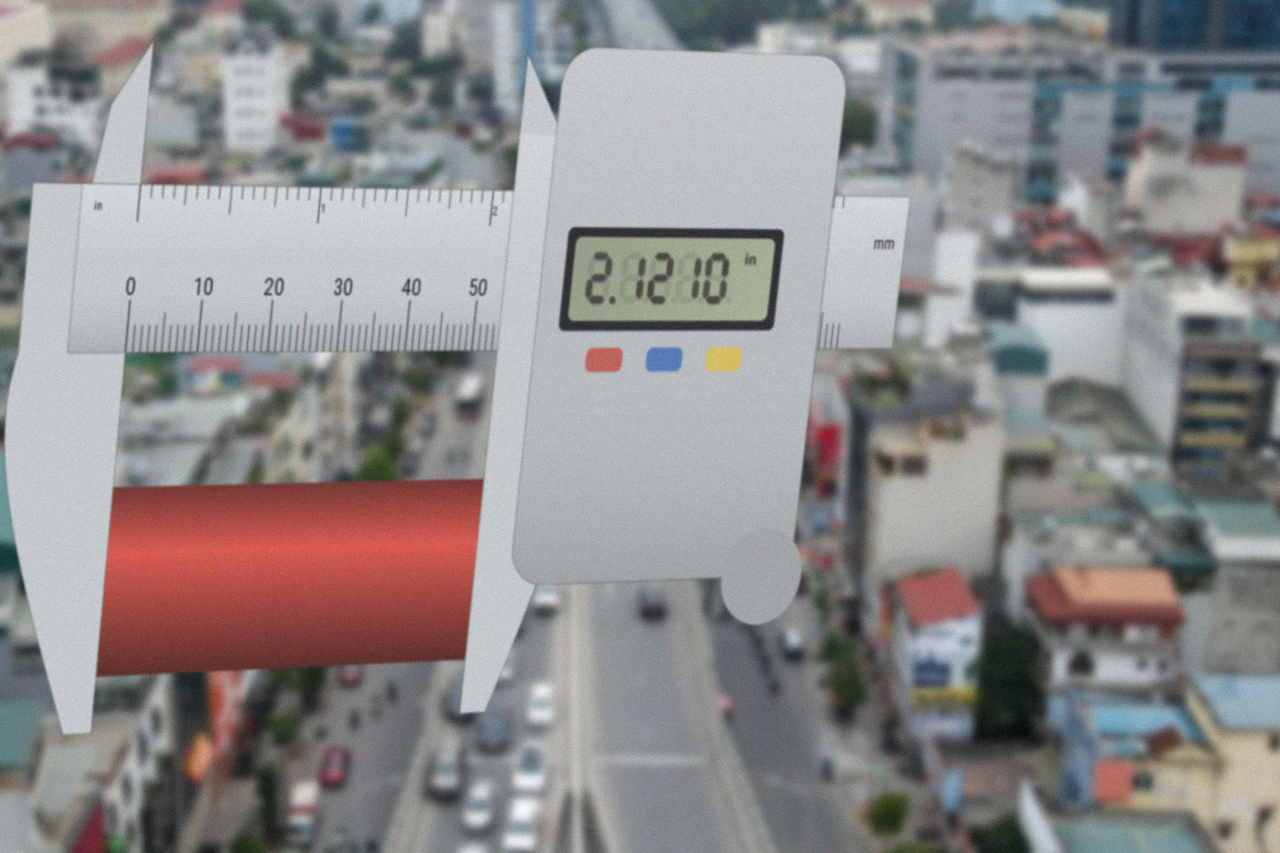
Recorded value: 2.1210 (in)
